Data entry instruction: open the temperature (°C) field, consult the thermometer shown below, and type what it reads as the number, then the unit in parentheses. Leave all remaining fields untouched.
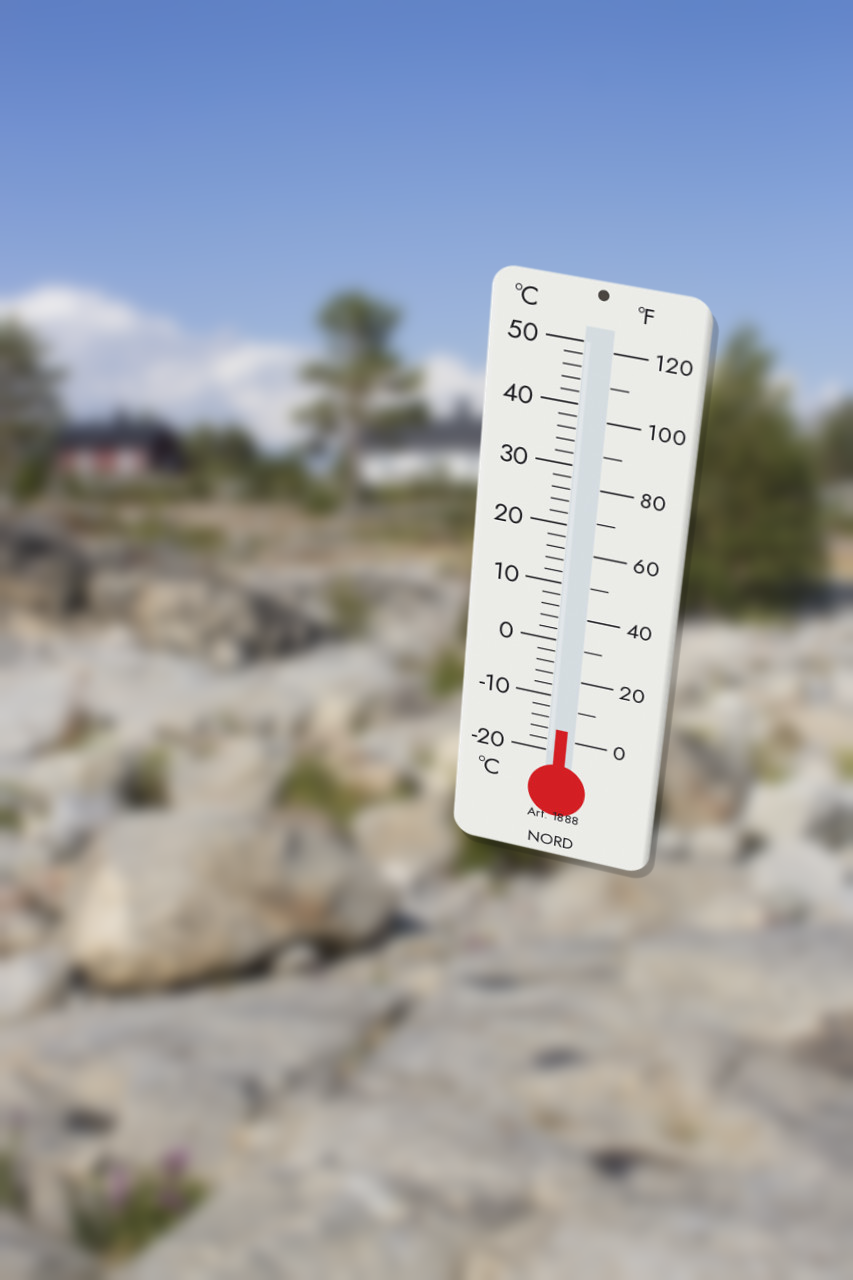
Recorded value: -16 (°C)
